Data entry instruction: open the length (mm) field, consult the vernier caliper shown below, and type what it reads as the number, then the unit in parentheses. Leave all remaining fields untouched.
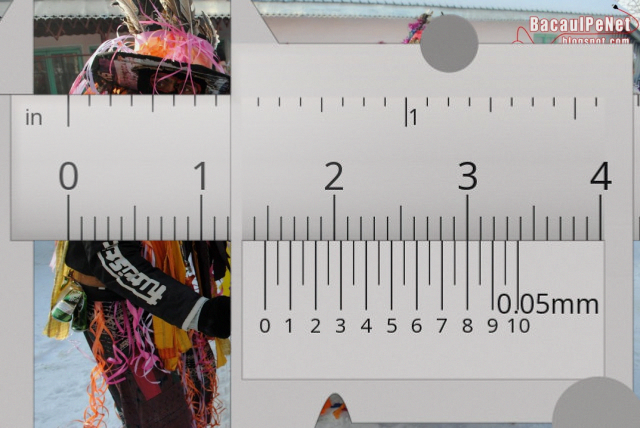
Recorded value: 14.8 (mm)
